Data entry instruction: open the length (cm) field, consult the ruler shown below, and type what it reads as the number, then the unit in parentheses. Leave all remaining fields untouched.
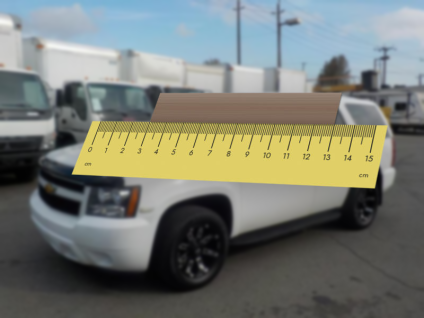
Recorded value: 10 (cm)
